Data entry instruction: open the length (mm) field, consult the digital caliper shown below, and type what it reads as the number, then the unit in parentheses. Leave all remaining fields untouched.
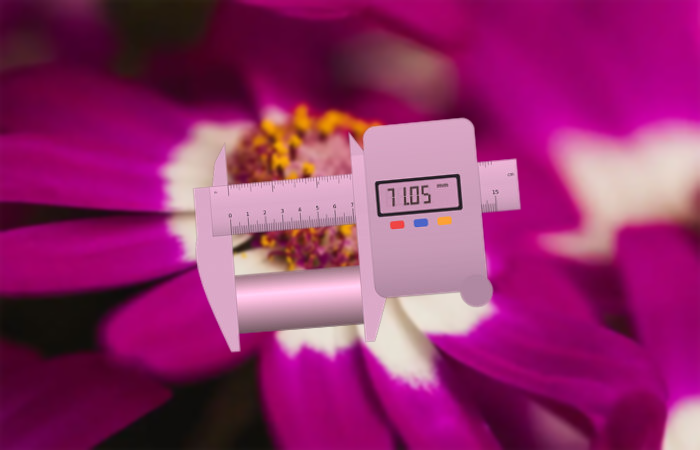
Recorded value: 71.05 (mm)
